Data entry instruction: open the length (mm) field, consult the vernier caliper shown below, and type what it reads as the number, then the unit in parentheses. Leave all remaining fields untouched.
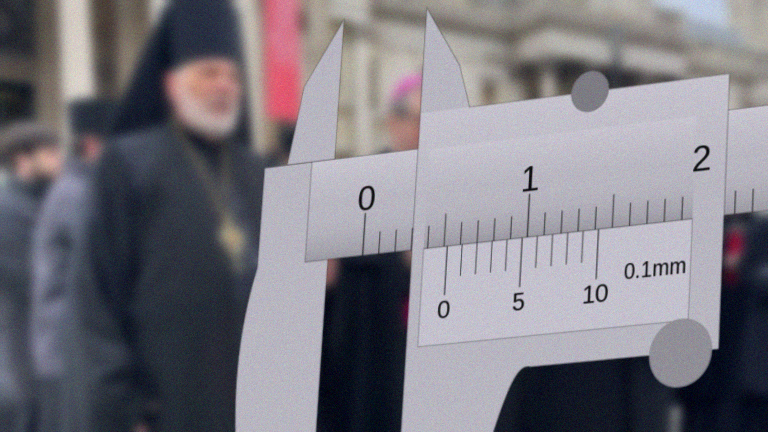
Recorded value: 5.2 (mm)
